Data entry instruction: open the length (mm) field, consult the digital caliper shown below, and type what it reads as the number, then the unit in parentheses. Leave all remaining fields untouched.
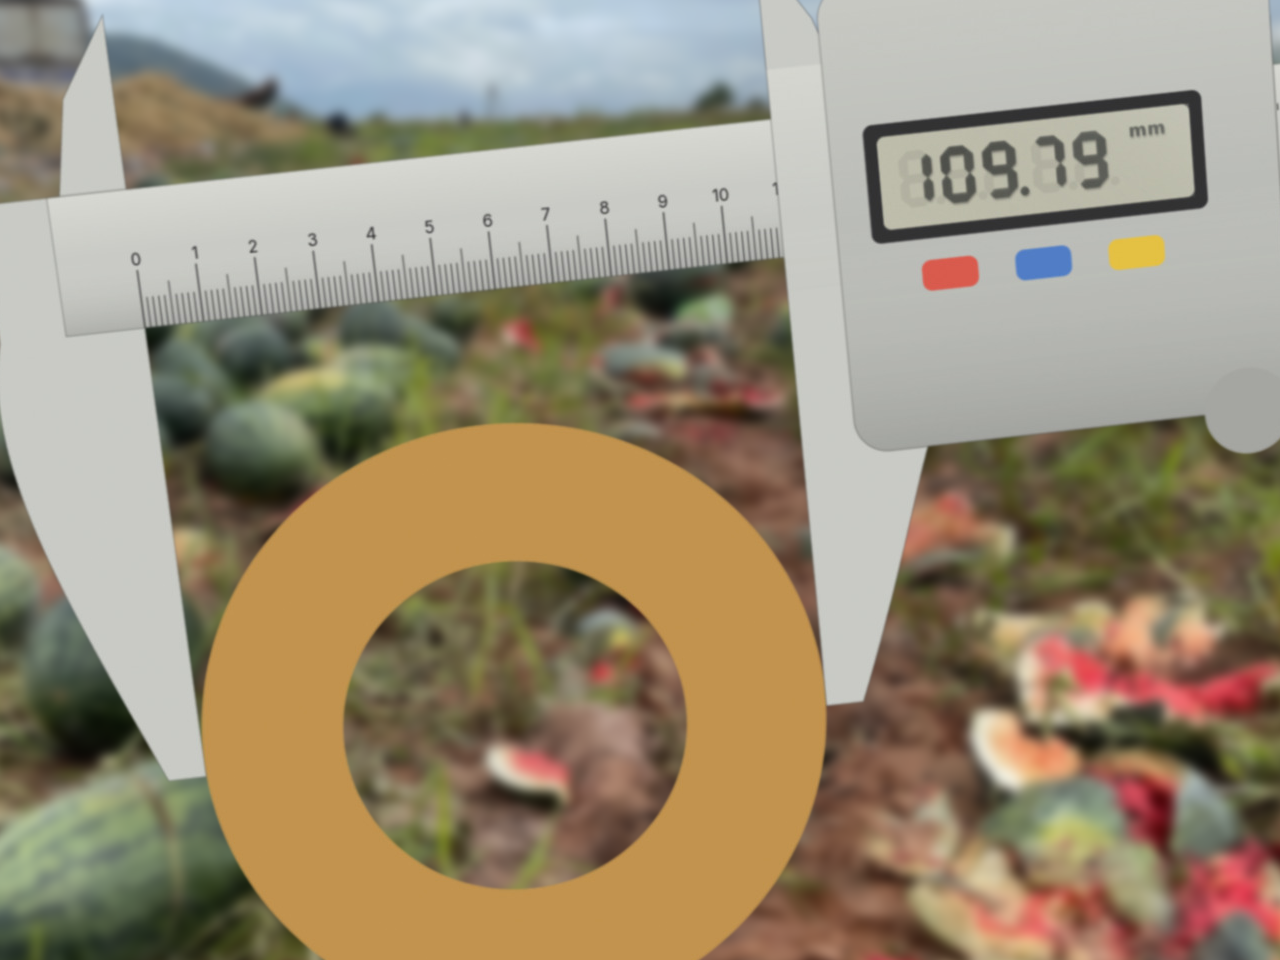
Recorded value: 109.79 (mm)
